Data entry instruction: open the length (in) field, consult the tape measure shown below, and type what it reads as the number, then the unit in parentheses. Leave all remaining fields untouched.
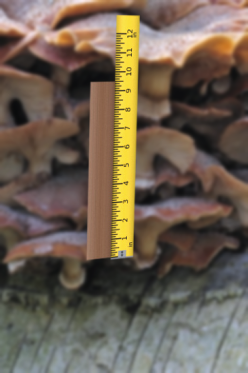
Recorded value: 9.5 (in)
